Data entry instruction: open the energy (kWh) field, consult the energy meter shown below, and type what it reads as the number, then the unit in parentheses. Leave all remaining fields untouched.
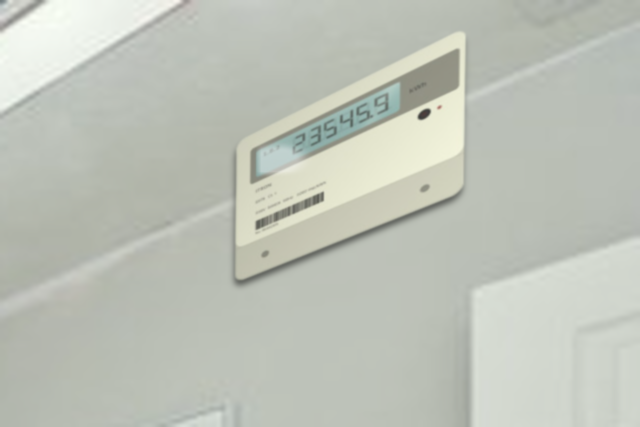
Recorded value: 23545.9 (kWh)
